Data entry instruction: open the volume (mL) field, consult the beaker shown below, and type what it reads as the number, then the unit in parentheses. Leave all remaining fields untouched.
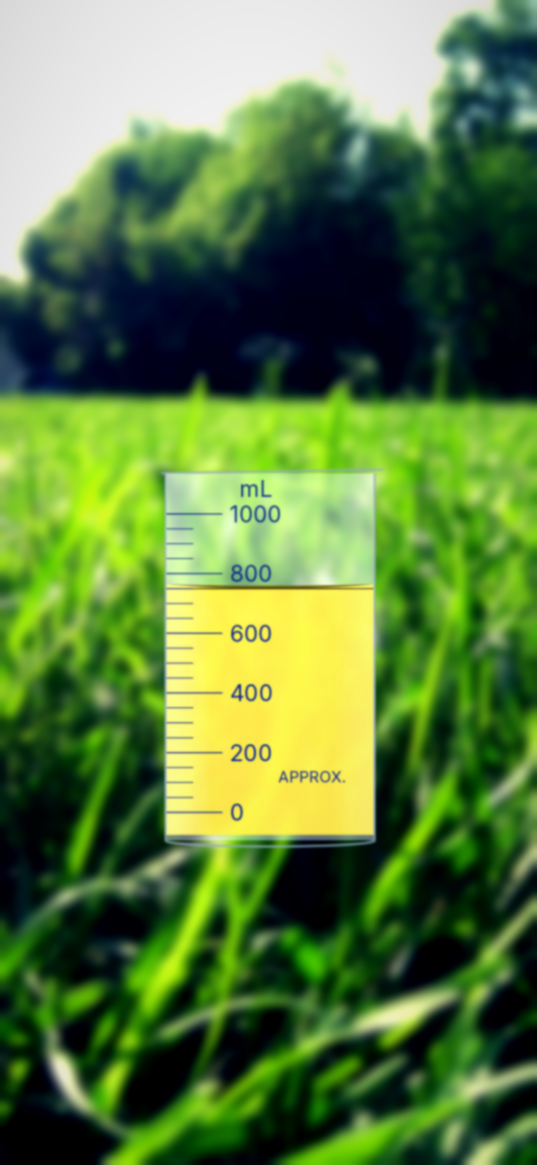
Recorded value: 750 (mL)
